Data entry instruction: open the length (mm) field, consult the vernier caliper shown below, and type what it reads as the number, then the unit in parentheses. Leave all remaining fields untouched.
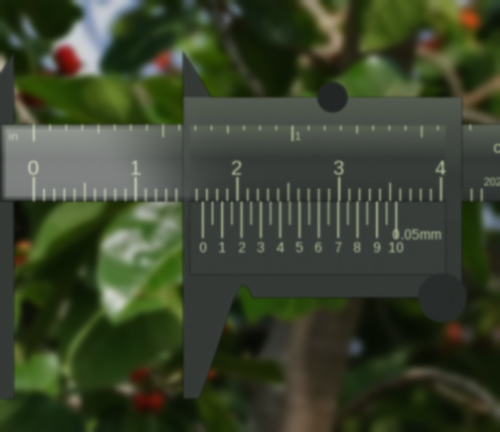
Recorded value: 16.6 (mm)
